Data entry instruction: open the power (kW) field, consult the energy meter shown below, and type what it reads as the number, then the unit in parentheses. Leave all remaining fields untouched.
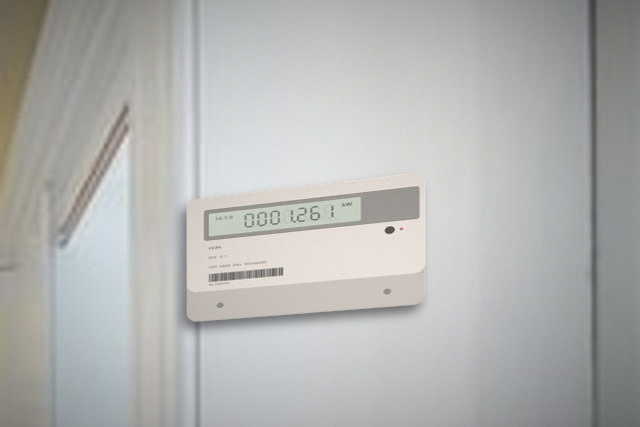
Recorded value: 1.261 (kW)
